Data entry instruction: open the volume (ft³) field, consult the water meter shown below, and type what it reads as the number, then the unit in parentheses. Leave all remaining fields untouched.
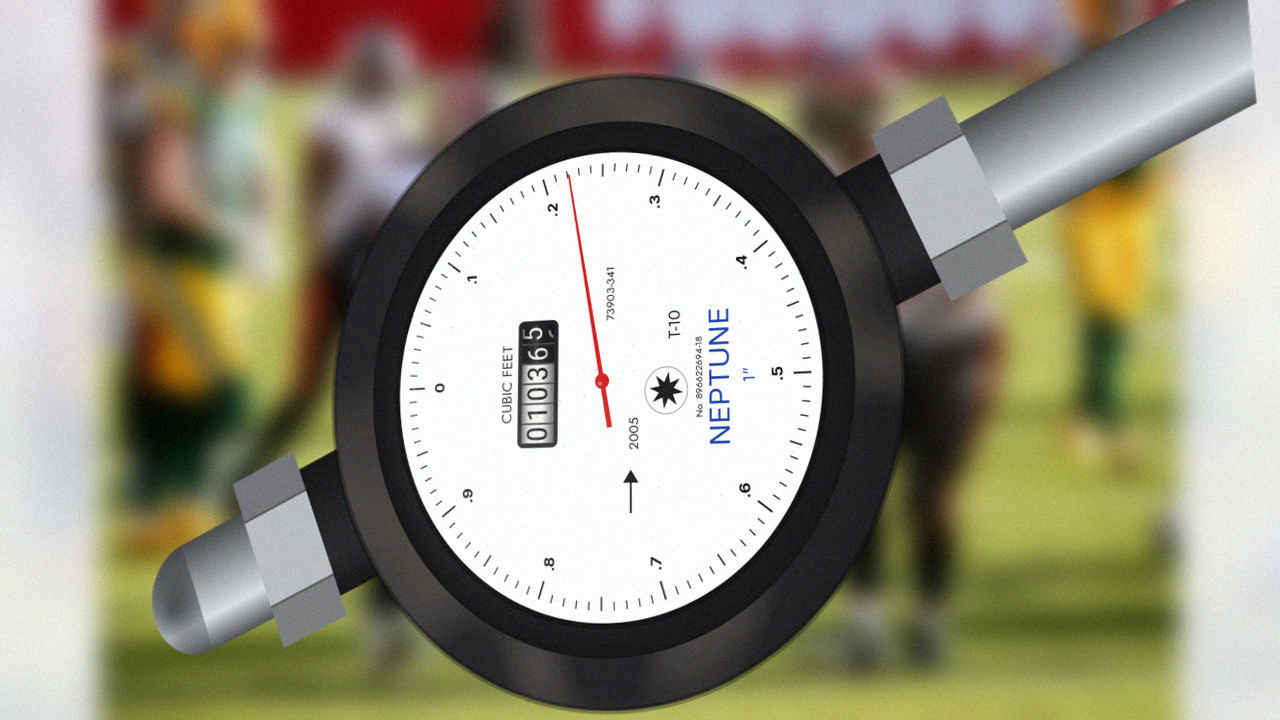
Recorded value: 10365.22 (ft³)
